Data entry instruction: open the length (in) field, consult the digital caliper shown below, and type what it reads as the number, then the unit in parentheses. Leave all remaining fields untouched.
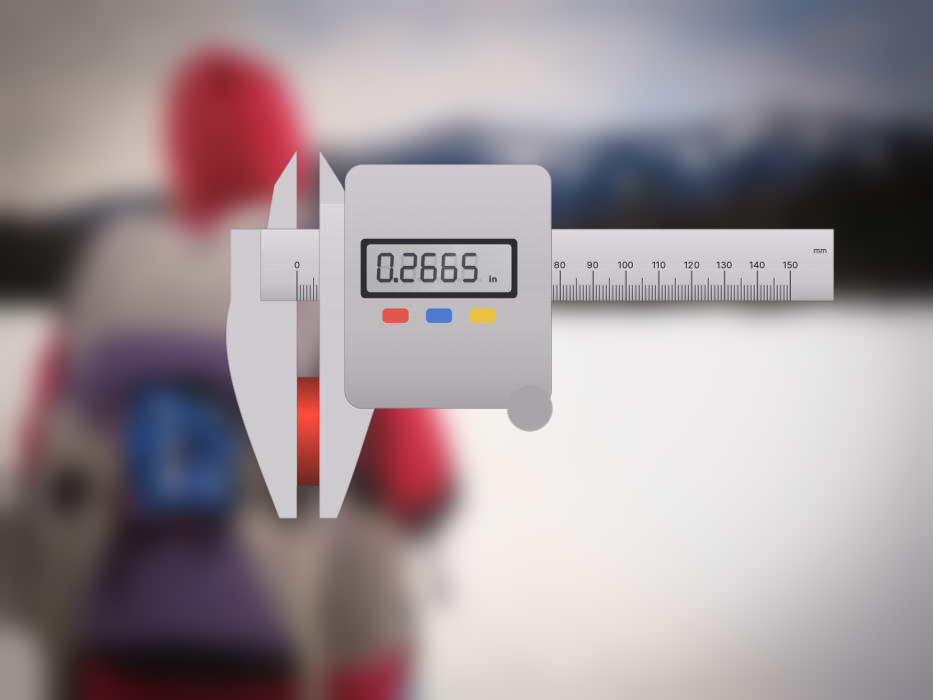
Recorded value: 0.2665 (in)
